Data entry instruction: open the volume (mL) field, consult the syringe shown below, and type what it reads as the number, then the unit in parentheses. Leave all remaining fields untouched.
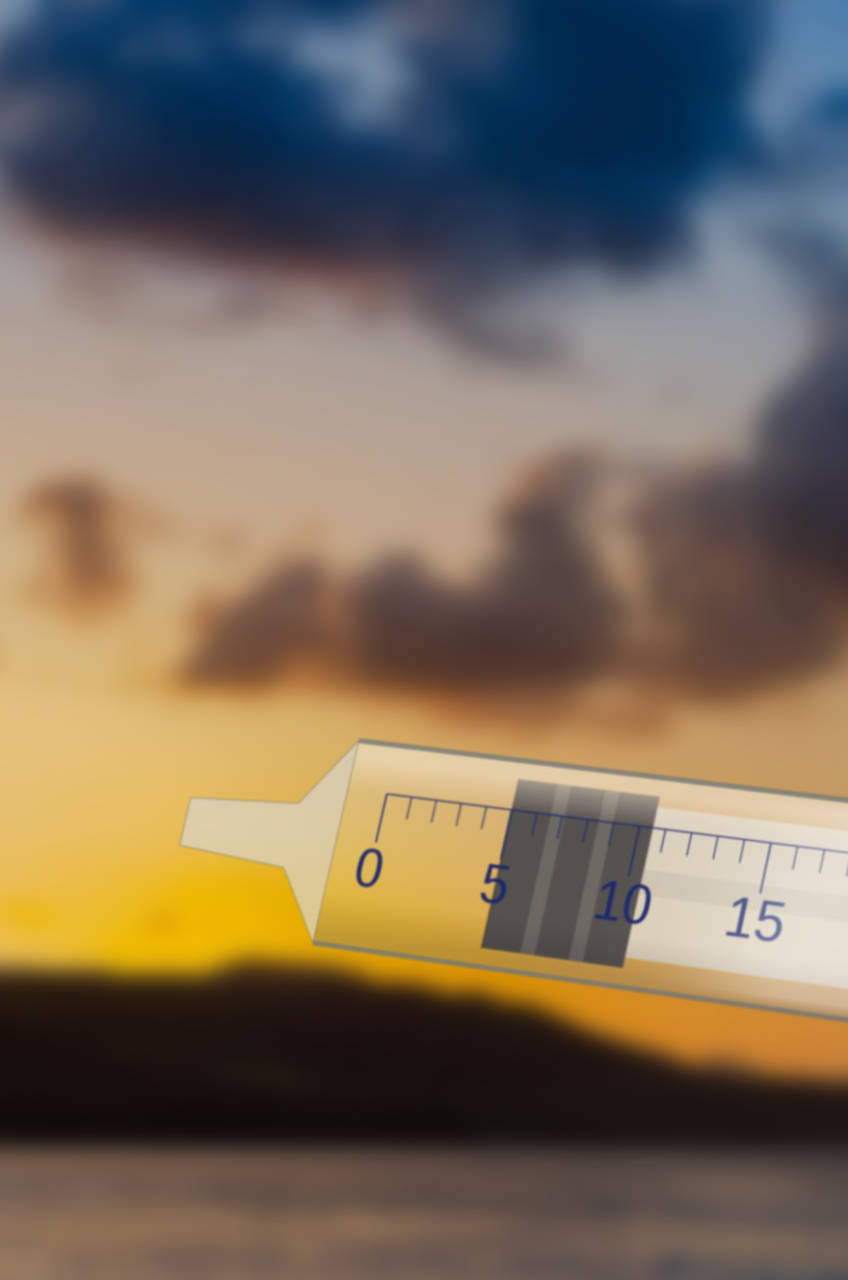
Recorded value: 5 (mL)
